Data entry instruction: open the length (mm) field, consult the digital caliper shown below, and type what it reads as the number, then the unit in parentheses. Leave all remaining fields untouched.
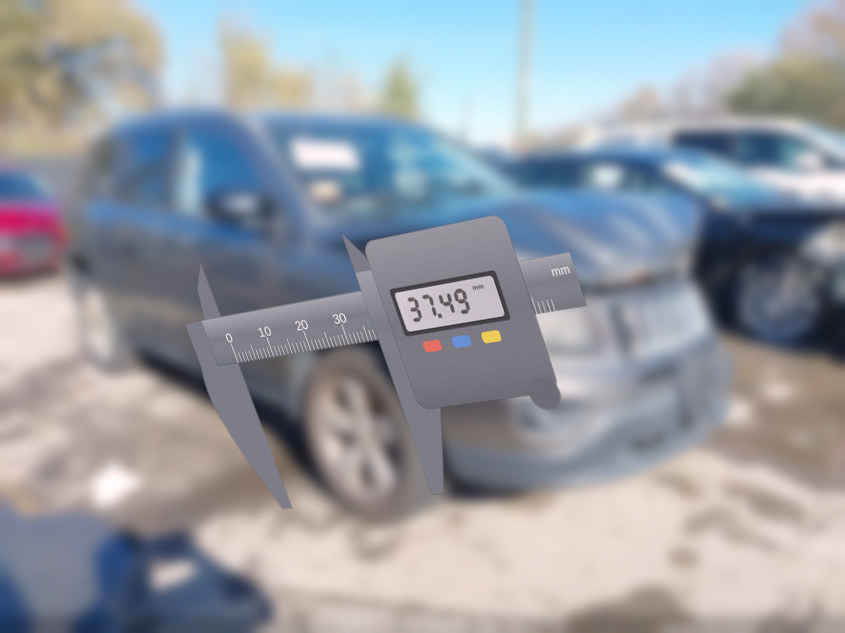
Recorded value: 37.49 (mm)
